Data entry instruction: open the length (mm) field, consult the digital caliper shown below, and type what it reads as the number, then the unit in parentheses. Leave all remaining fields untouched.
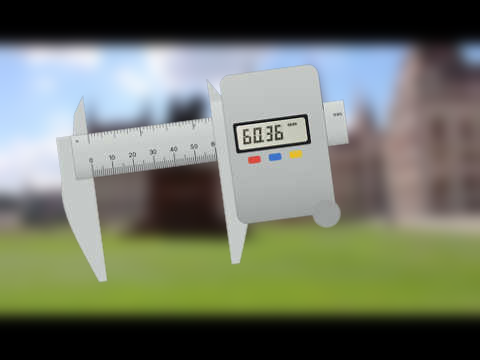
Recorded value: 60.36 (mm)
